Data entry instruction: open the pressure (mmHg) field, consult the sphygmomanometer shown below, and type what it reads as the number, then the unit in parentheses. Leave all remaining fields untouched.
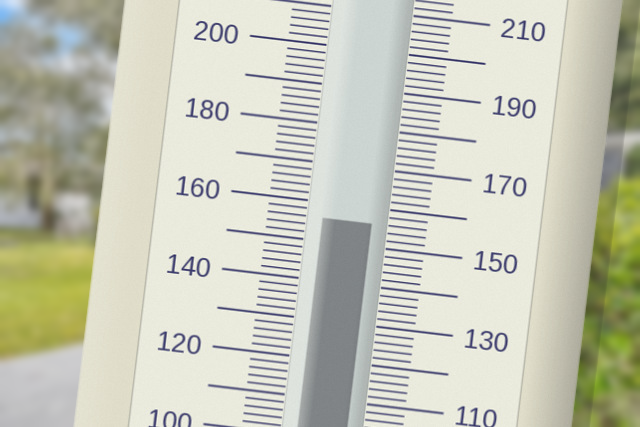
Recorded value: 156 (mmHg)
